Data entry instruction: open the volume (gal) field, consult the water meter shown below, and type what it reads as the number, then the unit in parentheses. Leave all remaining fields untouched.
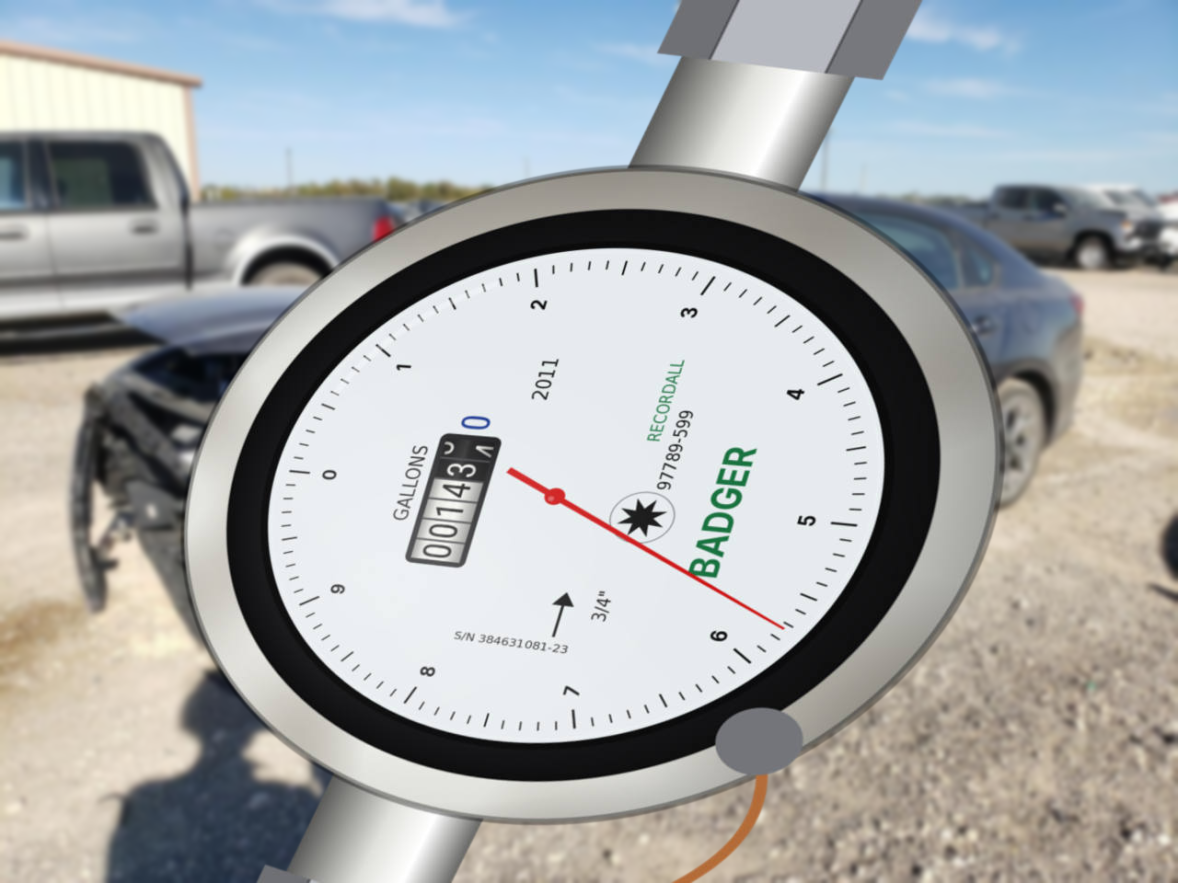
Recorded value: 14335.7 (gal)
